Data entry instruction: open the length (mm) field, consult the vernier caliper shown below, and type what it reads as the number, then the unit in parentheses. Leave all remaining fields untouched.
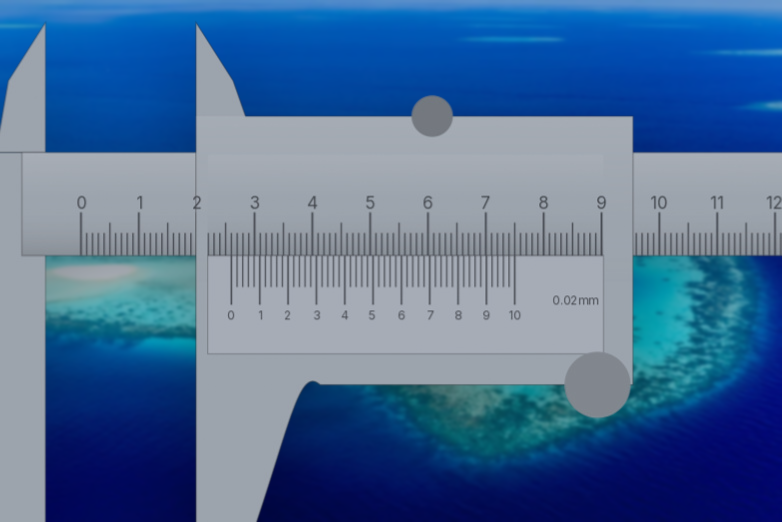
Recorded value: 26.0 (mm)
